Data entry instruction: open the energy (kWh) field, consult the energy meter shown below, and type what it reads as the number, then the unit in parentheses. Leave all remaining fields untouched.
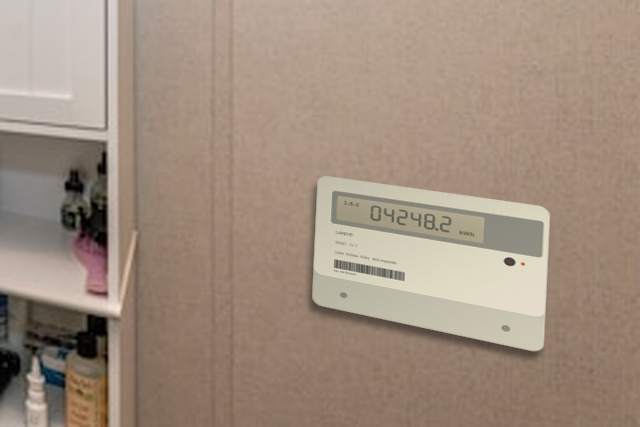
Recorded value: 4248.2 (kWh)
